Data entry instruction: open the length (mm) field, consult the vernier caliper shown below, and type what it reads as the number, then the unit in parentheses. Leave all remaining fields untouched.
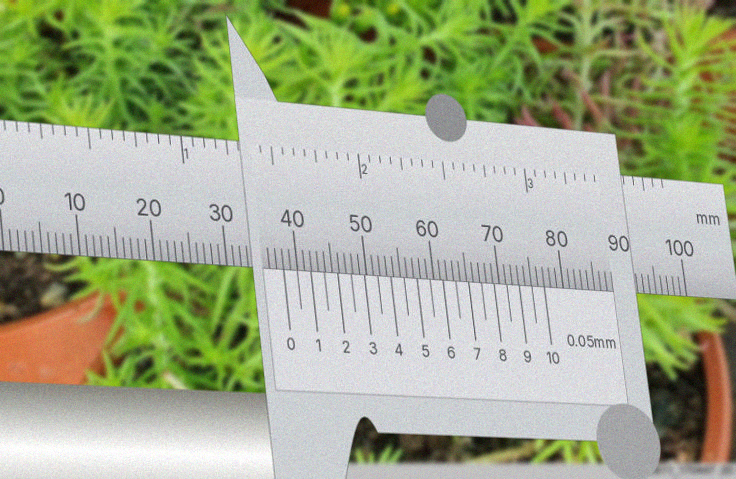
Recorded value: 38.0 (mm)
